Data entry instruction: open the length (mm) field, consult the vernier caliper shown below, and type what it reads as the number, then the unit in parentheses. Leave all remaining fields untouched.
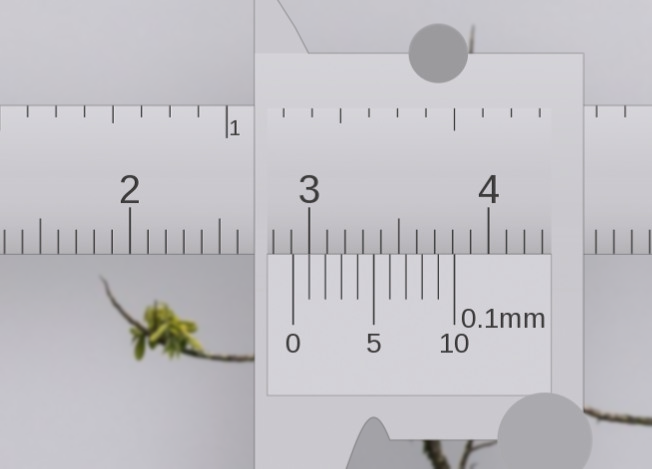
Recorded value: 29.1 (mm)
